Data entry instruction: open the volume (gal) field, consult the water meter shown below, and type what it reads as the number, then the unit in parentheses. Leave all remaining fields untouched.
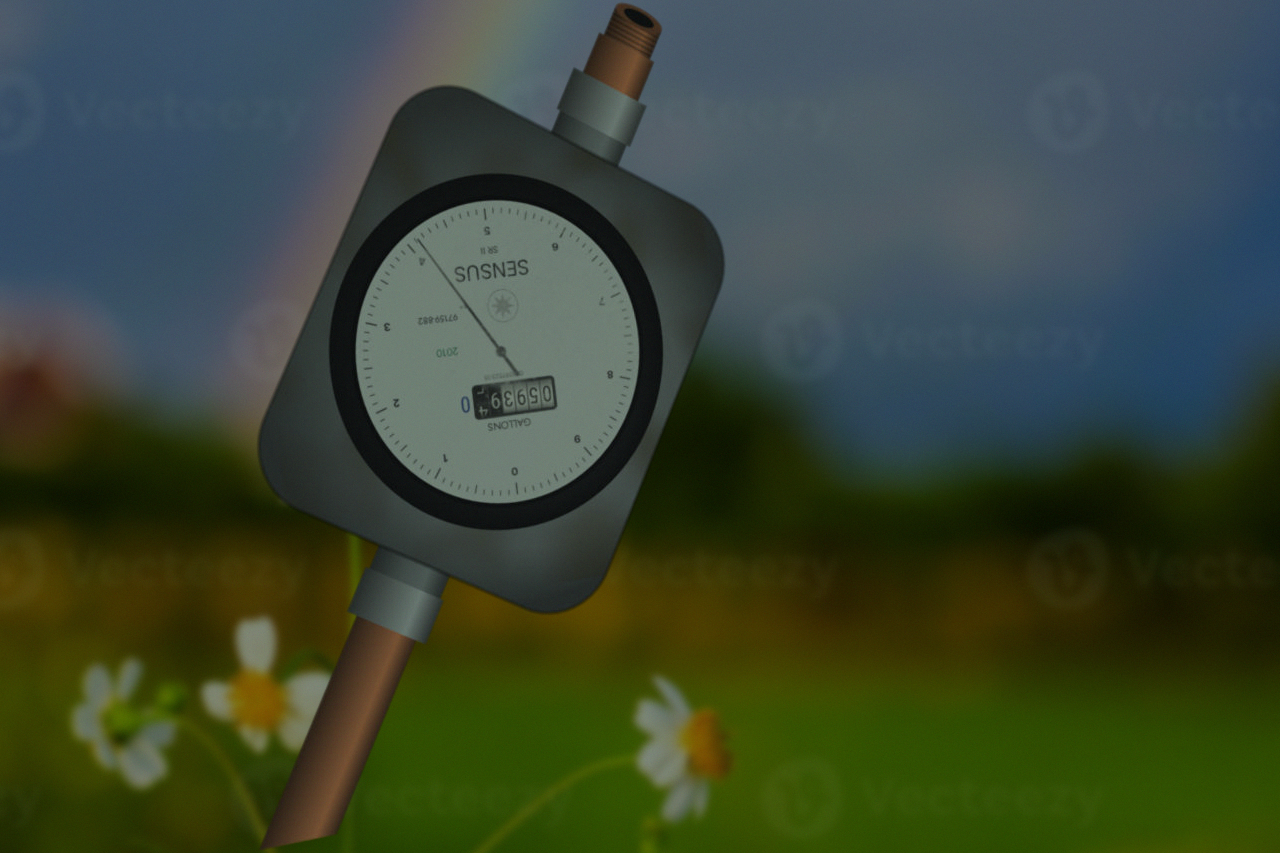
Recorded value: 593944.1 (gal)
